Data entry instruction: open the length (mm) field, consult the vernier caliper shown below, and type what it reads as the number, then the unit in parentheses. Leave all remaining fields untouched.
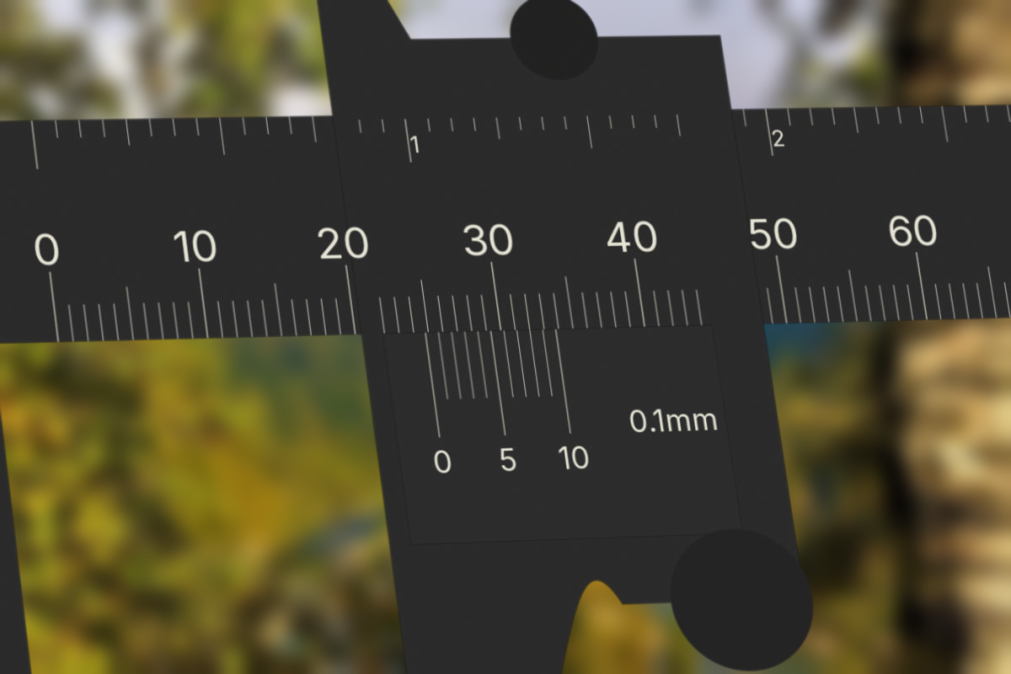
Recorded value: 24.8 (mm)
